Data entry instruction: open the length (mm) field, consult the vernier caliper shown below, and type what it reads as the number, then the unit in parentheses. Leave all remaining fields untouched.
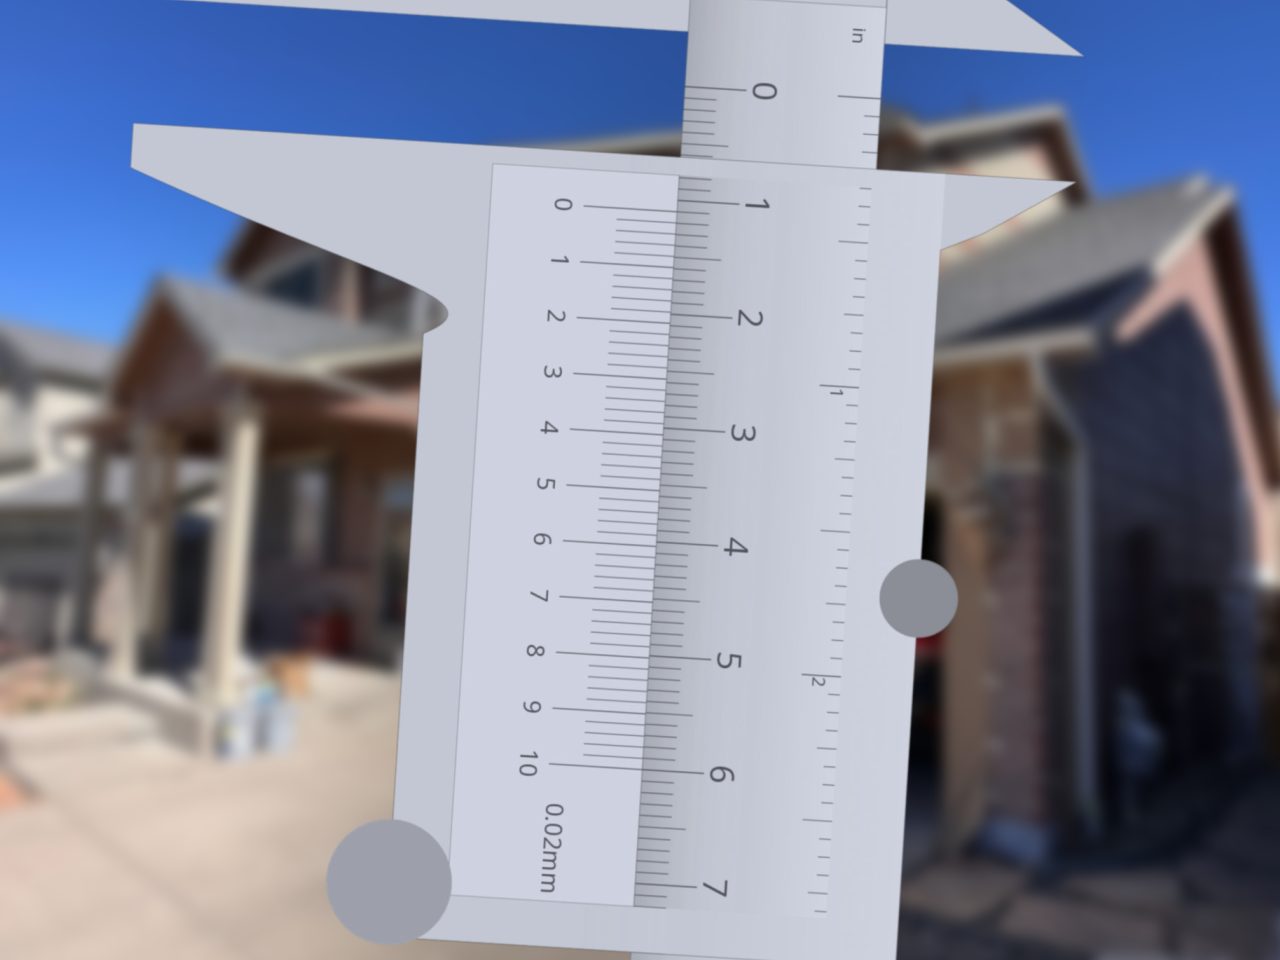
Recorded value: 11.0 (mm)
